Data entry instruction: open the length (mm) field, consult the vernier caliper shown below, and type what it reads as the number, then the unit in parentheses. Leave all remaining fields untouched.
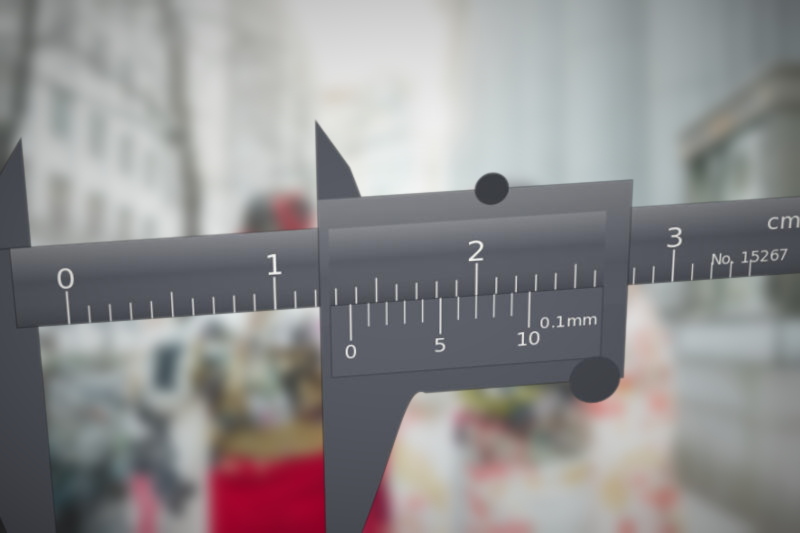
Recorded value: 13.7 (mm)
